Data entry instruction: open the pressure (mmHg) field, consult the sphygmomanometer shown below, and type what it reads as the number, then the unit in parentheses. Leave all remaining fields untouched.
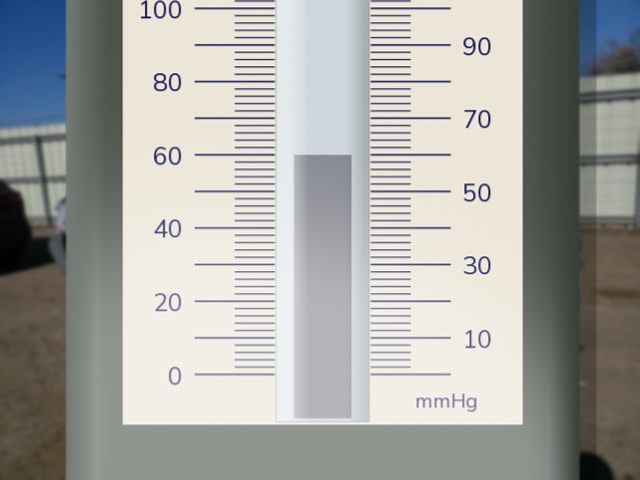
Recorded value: 60 (mmHg)
